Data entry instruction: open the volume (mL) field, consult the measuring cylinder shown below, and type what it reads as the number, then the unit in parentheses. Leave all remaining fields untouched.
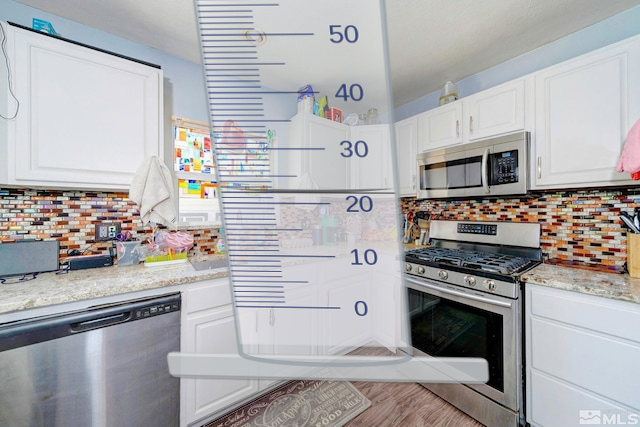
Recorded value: 22 (mL)
